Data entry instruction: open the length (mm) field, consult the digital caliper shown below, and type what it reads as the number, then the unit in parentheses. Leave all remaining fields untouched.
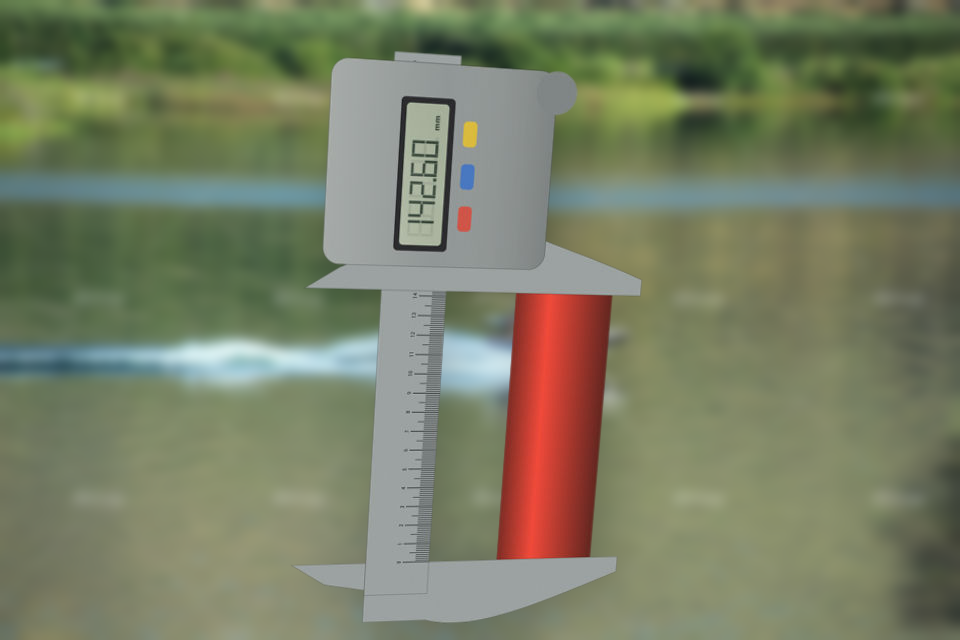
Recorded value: 142.60 (mm)
